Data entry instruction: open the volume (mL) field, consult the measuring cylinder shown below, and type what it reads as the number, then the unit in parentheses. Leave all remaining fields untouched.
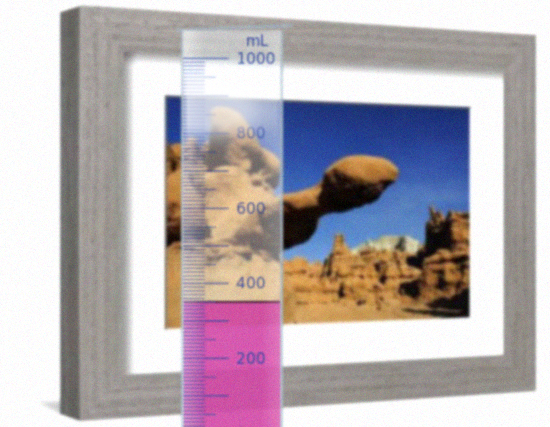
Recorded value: 350 (mL)
